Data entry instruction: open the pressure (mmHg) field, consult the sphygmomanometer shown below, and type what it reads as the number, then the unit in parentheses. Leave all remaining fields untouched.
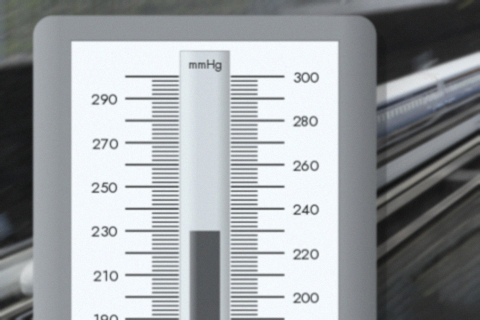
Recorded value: 230 (mmHg)
